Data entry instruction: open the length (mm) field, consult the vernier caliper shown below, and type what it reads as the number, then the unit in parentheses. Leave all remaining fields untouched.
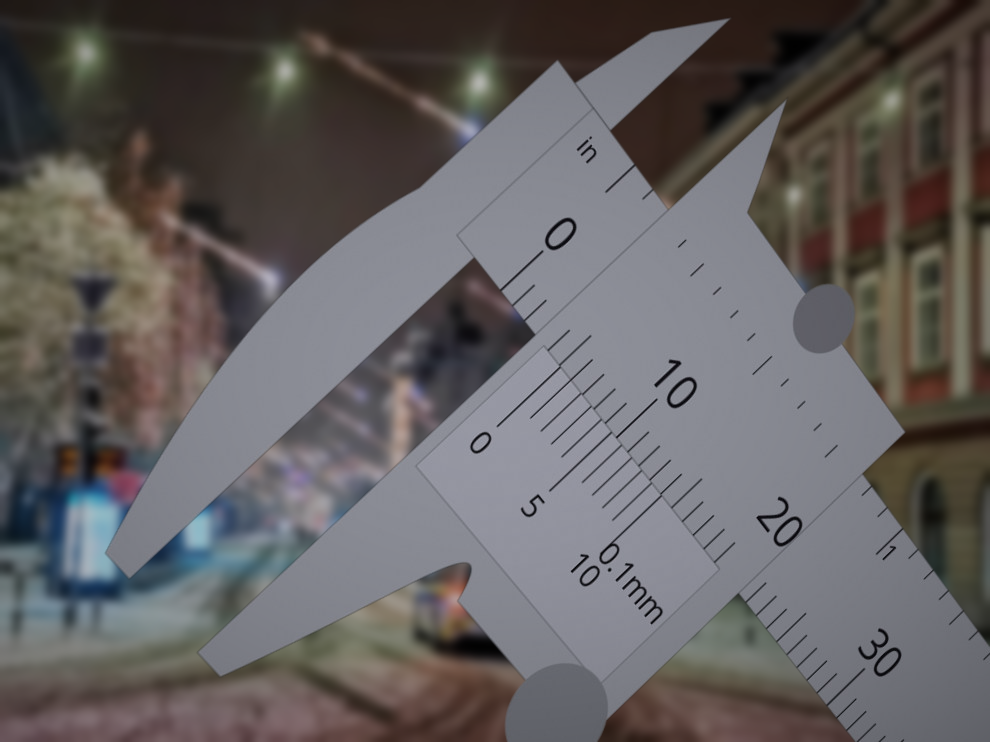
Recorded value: 5.1 (mm)
